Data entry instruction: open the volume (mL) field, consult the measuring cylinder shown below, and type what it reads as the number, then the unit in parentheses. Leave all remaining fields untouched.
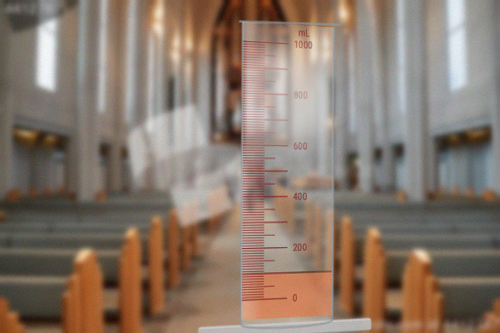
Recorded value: 100 (mL)
